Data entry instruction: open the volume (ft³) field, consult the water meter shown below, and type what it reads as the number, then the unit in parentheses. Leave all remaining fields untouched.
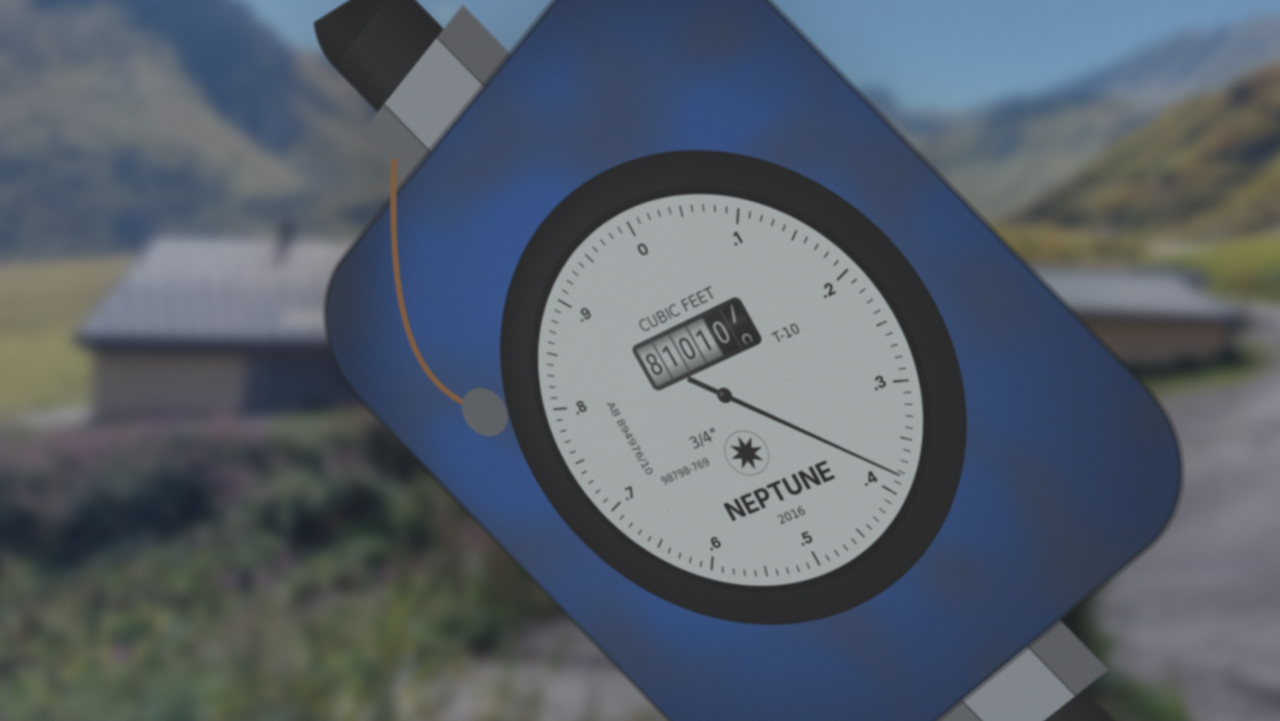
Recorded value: 810107.38 (ft³)
